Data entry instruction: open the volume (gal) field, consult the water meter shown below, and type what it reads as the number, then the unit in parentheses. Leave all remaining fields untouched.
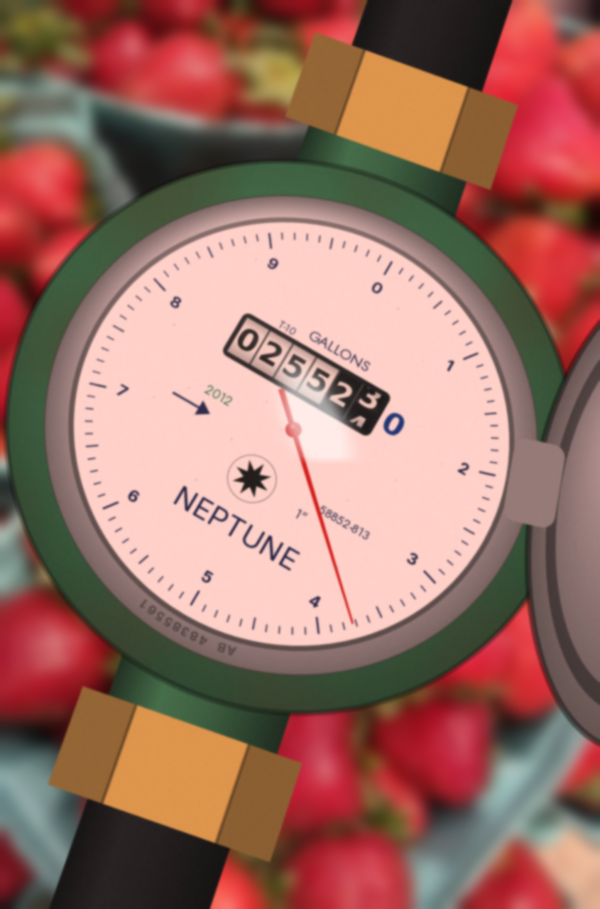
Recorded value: 255233.7 (gal)
